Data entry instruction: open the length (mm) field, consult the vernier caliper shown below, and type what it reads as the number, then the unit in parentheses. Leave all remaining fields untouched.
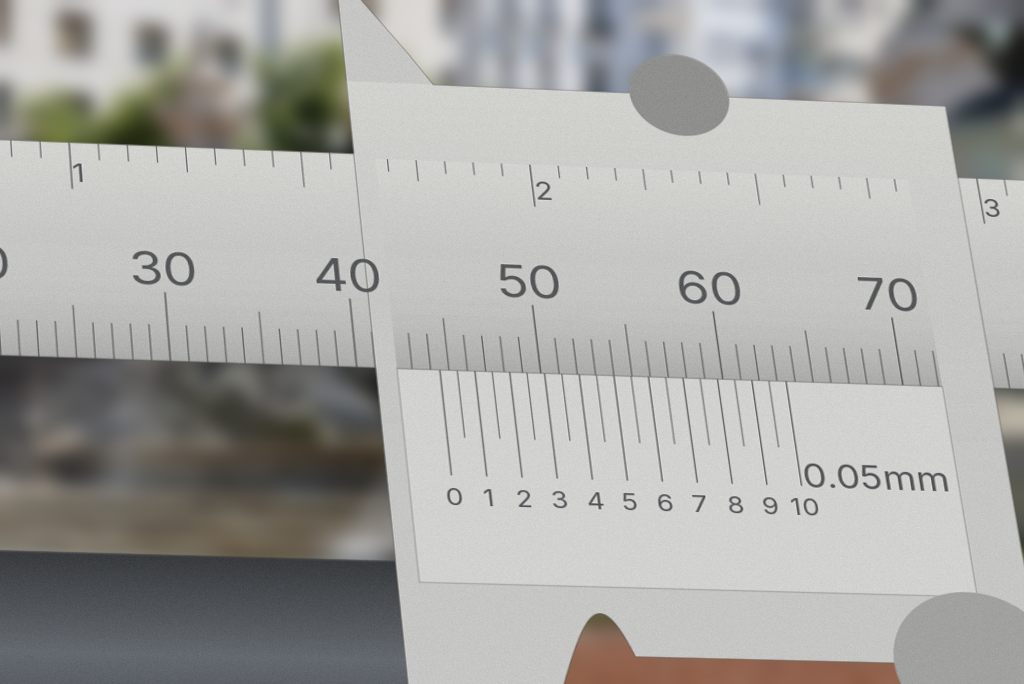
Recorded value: 44.5 (mm)
